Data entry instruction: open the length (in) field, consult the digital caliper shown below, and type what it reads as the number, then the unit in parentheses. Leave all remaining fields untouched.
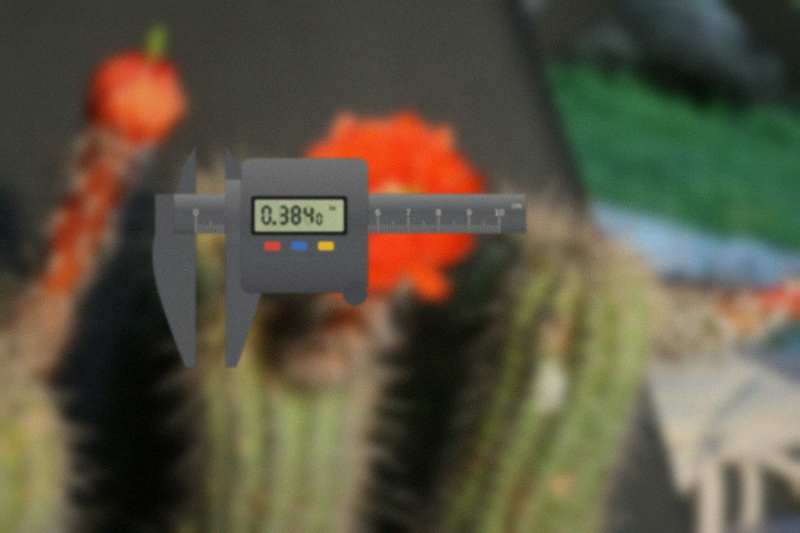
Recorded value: 0.3840 (in)
